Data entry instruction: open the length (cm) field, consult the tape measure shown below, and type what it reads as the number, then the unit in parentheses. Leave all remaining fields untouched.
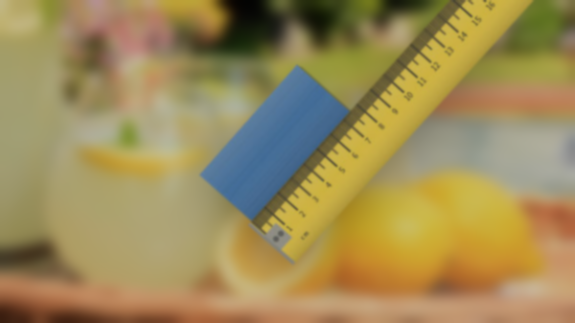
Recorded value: 7.5 (cm)
